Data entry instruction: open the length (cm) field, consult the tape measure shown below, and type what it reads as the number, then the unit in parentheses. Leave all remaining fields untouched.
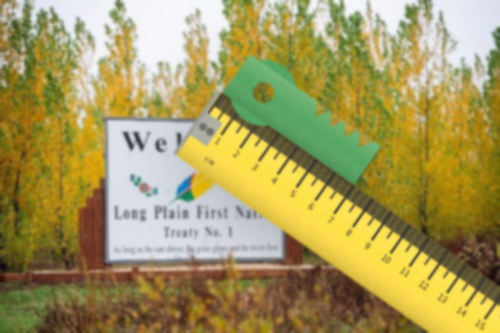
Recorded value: 7 (cm)
